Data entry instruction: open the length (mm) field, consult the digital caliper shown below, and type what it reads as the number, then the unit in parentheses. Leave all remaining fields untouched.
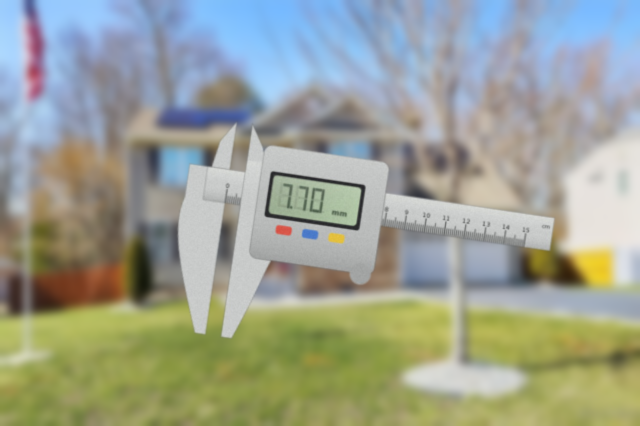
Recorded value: 7.70 (mm)
